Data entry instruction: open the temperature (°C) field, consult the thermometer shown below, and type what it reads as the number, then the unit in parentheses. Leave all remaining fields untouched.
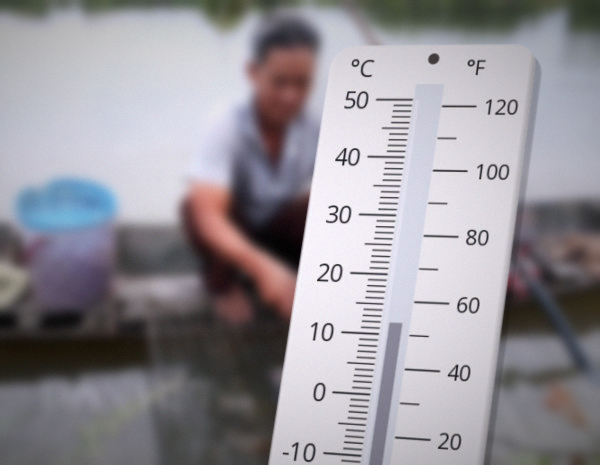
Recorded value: 12 (°C)
